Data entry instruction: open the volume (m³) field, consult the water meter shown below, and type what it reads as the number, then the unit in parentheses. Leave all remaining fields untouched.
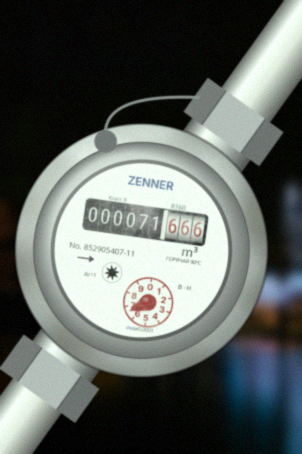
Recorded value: 71.6666 (m³)
